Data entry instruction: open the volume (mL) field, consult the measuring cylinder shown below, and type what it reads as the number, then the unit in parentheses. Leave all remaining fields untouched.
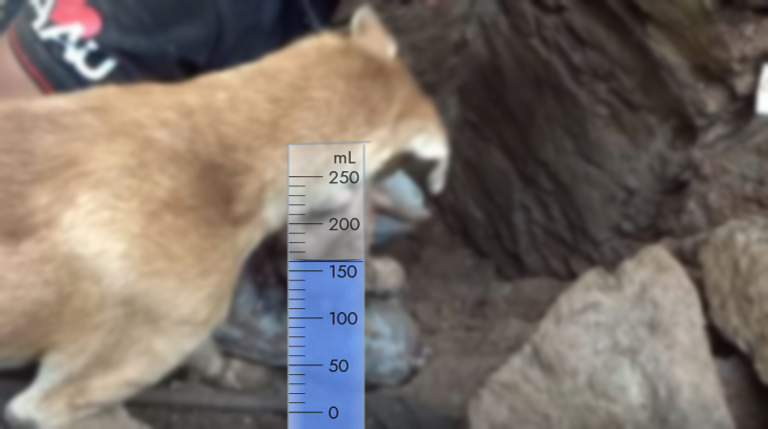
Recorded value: 160 (mL)
